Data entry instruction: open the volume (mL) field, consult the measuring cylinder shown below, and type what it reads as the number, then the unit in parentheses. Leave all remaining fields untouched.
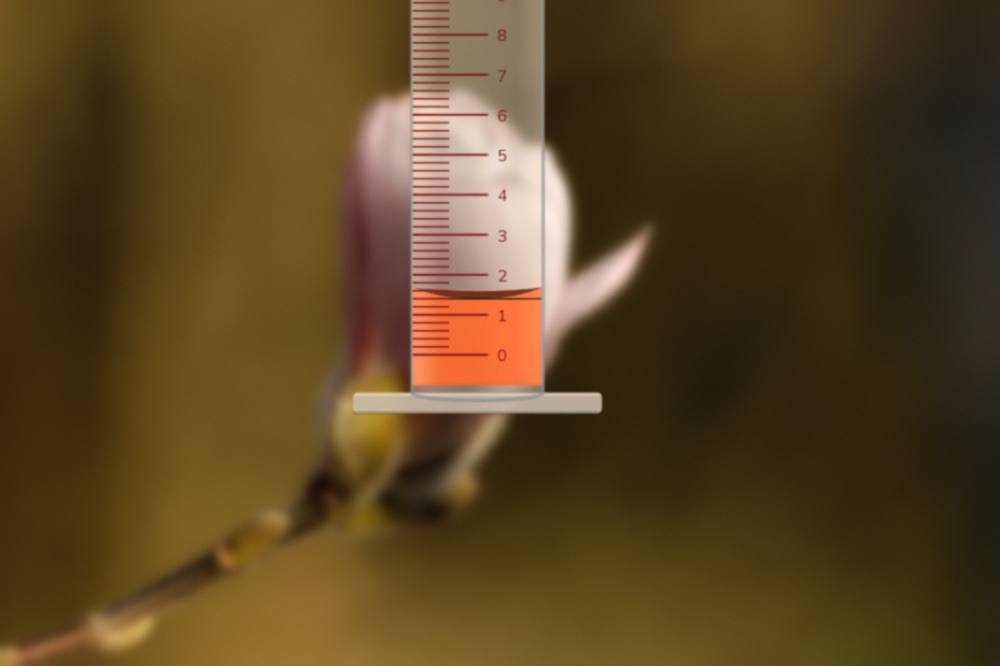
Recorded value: 1.4 (mL)
